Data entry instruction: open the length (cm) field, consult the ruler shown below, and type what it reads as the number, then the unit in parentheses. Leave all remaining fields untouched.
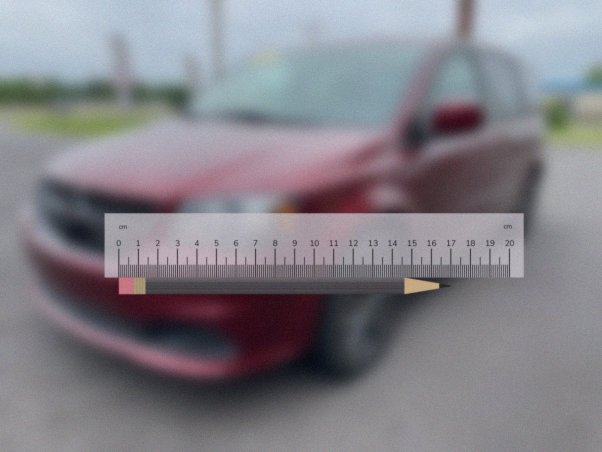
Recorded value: 17 (cm)
